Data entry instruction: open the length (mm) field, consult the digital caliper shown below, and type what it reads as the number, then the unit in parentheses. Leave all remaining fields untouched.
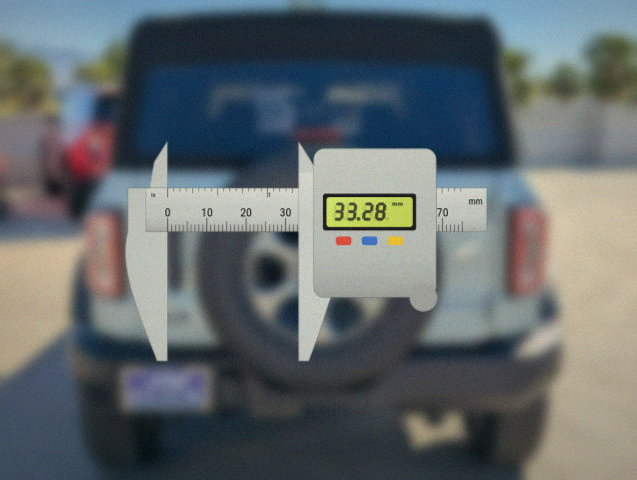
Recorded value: 33.28 (mm)
